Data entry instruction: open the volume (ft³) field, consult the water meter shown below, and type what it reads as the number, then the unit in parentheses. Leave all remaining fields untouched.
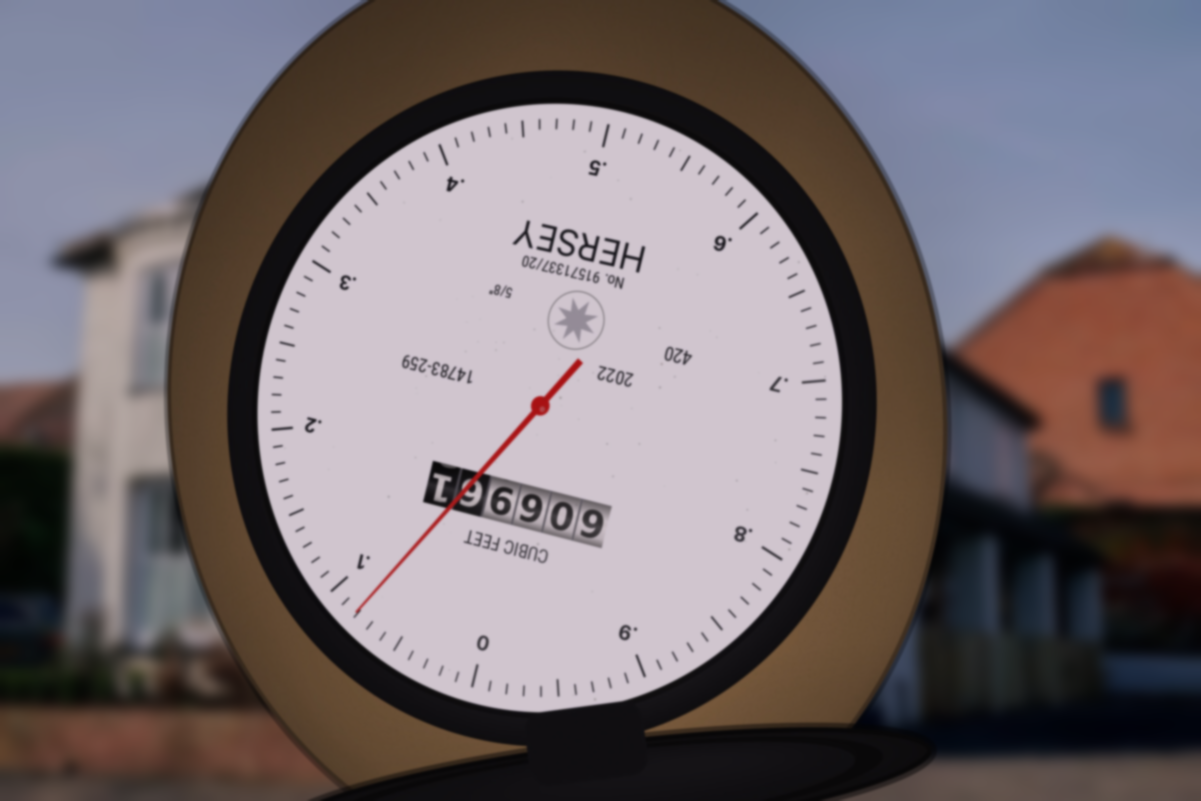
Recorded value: 606961.08 (ft³)
